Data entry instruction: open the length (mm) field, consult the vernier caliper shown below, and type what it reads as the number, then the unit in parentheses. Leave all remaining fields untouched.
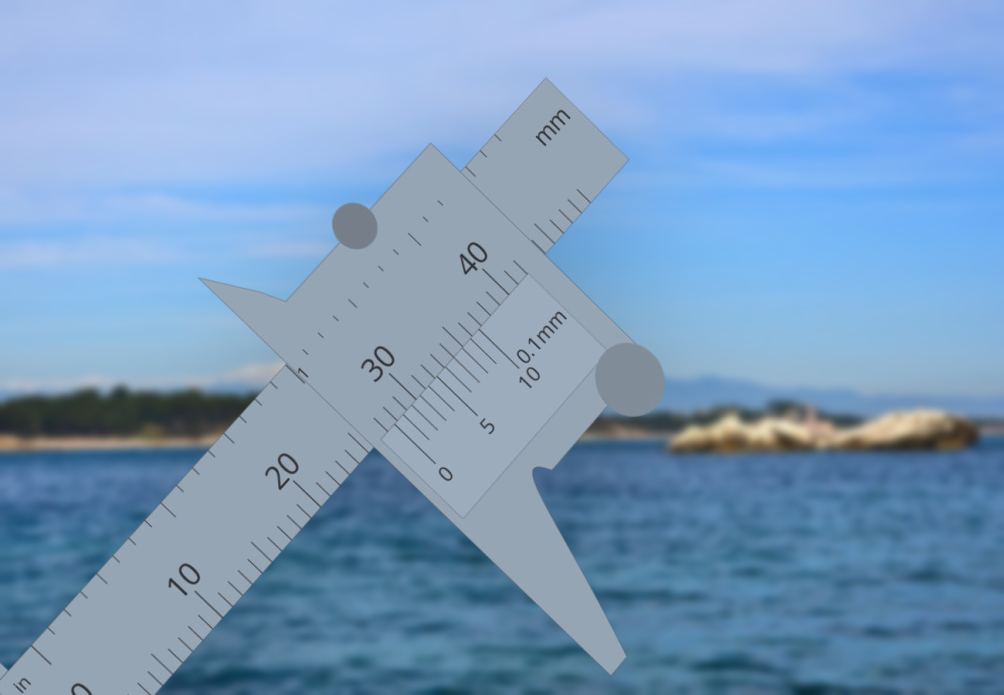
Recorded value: 27.7 (mm)
